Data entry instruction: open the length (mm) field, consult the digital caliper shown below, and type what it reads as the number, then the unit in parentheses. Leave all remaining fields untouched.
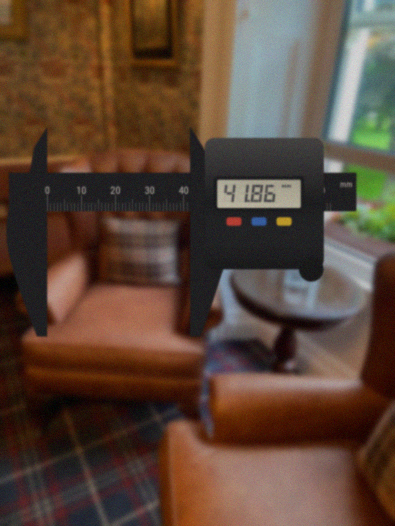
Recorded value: 41.86 (mm)
